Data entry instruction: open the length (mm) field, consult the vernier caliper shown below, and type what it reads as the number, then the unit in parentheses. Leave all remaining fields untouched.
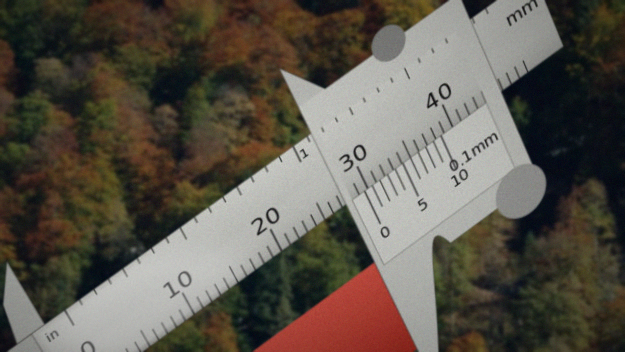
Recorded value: 29.6 (mm)
